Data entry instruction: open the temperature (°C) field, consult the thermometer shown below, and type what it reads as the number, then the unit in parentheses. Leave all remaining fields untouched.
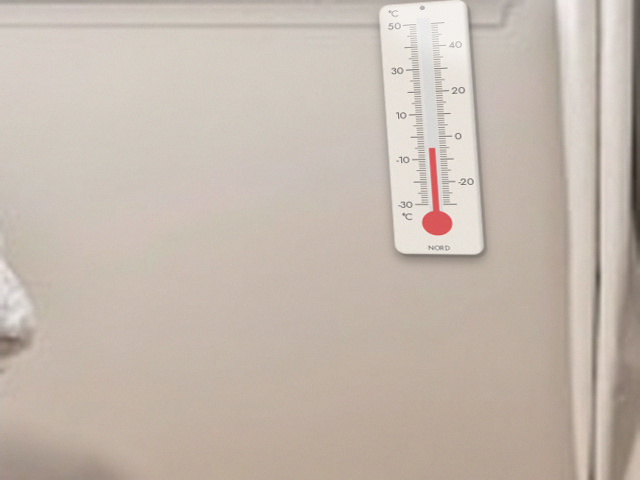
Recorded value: -5 (°C)
